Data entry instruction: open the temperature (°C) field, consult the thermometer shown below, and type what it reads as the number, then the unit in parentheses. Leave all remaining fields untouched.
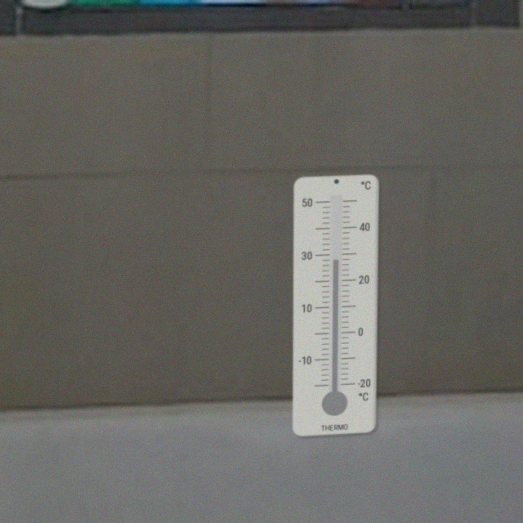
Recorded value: 28 (°C)
